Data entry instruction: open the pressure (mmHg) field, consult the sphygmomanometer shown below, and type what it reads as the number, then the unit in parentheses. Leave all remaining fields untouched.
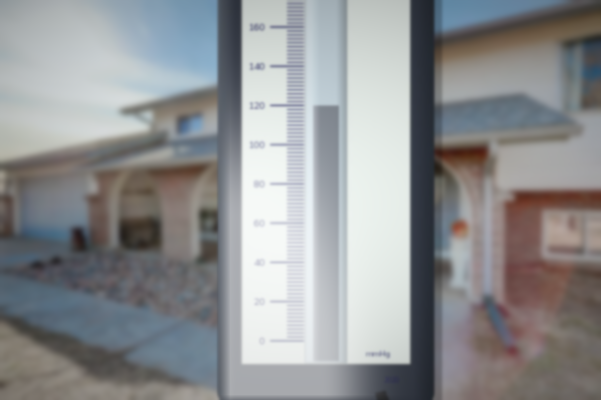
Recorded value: 120 (mmHg)
